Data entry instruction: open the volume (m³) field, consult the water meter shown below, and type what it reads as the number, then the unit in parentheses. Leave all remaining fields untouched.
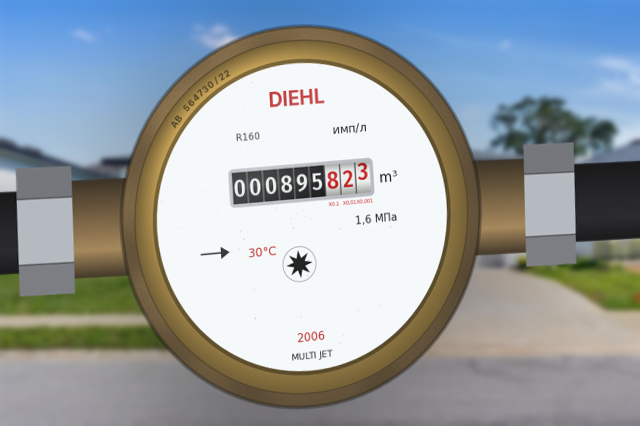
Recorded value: 895.823 (m³)
